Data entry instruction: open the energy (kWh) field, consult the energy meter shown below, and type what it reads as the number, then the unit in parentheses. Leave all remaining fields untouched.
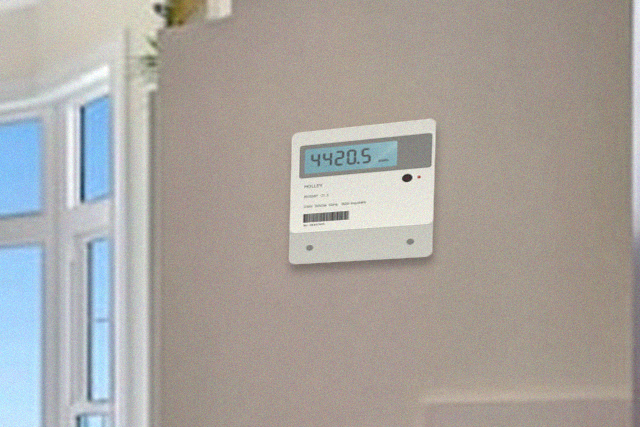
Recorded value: 4420.5 (kWh)
